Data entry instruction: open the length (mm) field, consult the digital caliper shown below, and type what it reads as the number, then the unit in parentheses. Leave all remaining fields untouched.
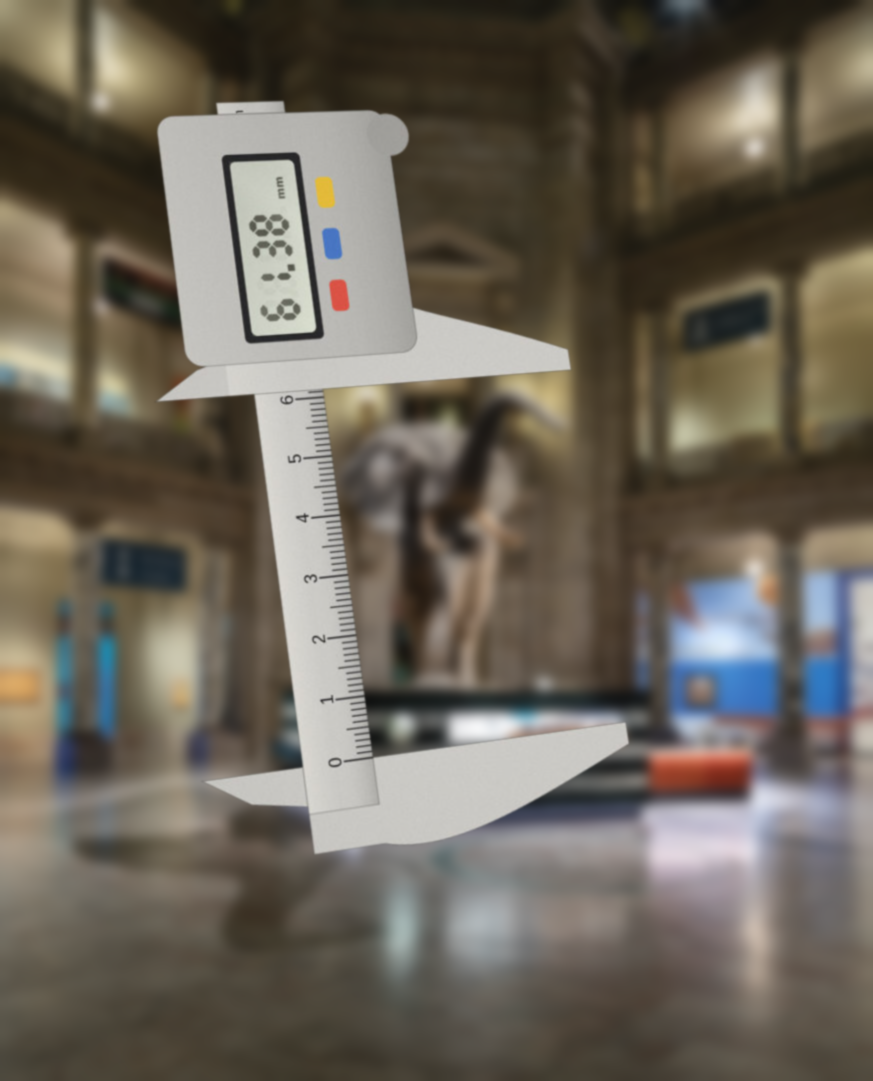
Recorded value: 61.38 (mm)
